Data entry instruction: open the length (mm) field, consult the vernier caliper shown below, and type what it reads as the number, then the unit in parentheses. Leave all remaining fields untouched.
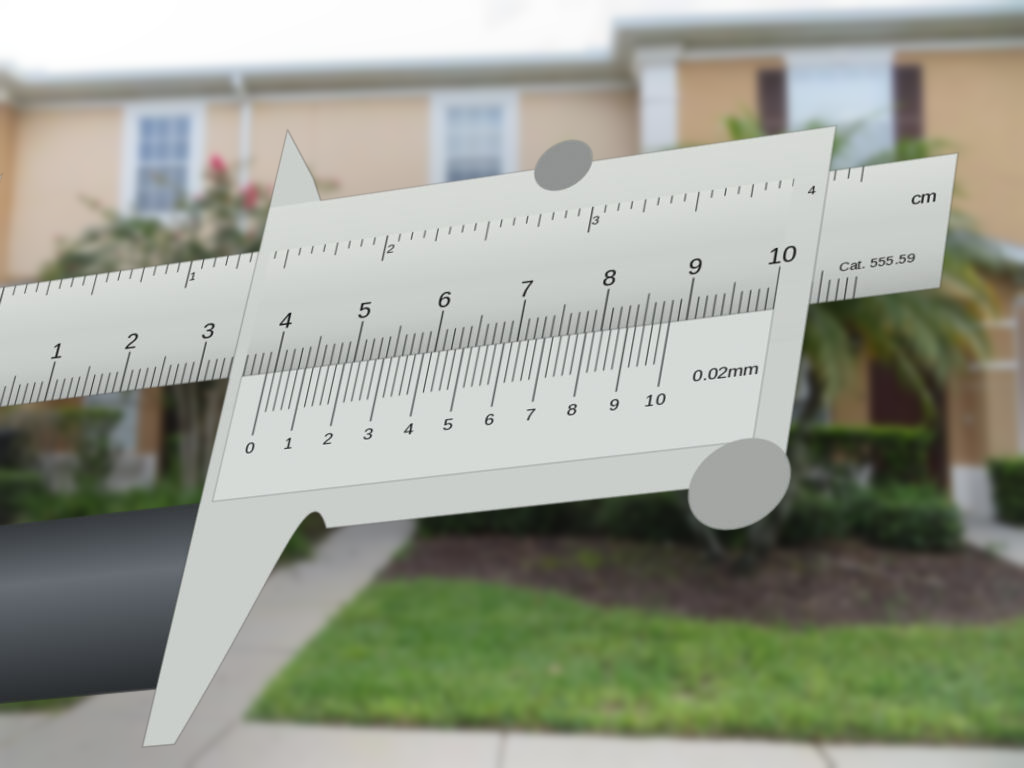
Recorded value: 39.0 (mm)
